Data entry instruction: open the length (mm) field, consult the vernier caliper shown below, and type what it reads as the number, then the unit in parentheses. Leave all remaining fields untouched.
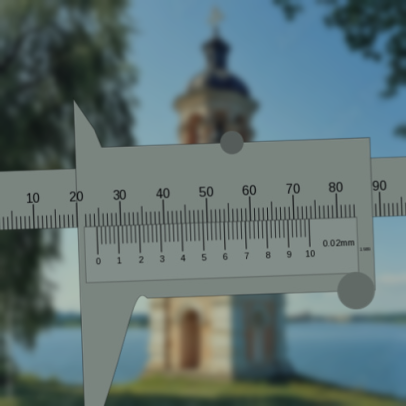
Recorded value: 24.5 (mm)
